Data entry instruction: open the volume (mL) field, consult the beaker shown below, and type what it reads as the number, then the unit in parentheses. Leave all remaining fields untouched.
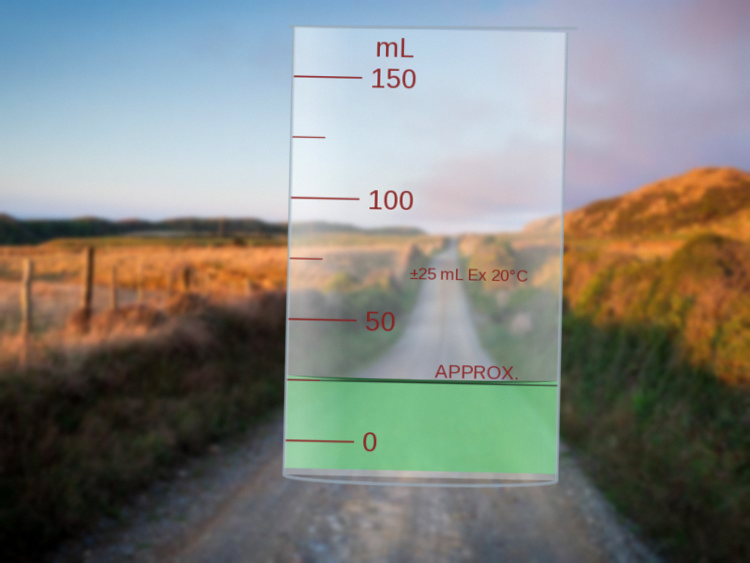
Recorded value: 25 (mL)
